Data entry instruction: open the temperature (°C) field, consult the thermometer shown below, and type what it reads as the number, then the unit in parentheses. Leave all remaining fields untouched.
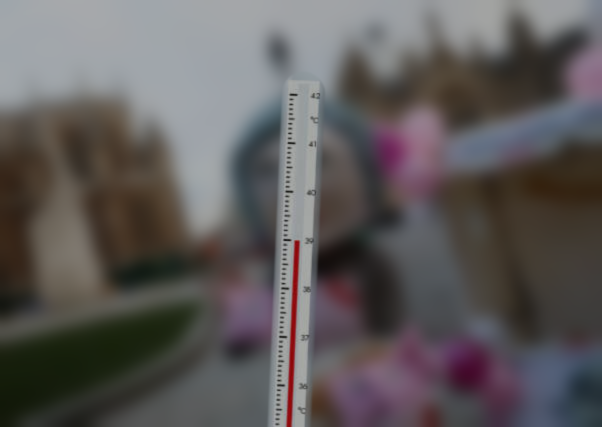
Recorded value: 39 (°C)
